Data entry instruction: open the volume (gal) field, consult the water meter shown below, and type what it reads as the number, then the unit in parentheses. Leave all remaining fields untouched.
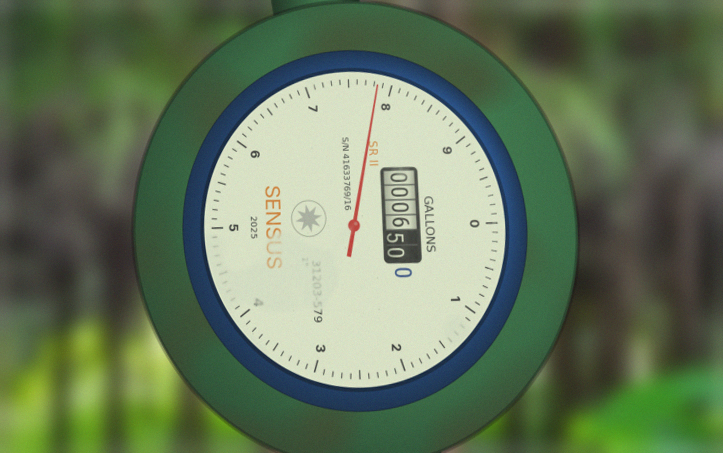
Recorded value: 6497.8 (gal)
